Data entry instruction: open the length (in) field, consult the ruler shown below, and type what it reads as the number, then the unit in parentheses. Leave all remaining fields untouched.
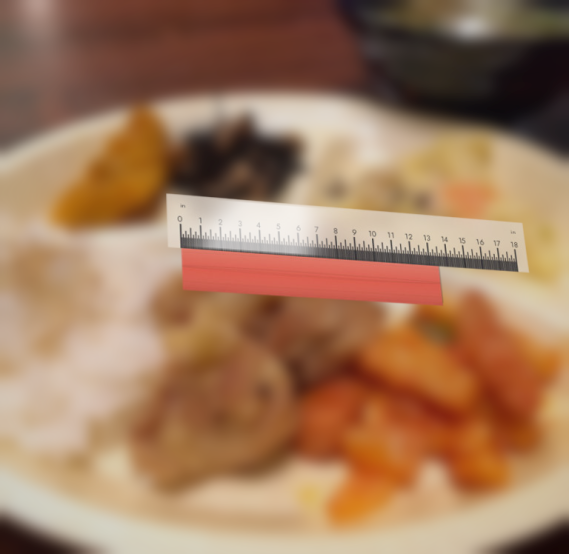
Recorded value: 13.5 (in)
